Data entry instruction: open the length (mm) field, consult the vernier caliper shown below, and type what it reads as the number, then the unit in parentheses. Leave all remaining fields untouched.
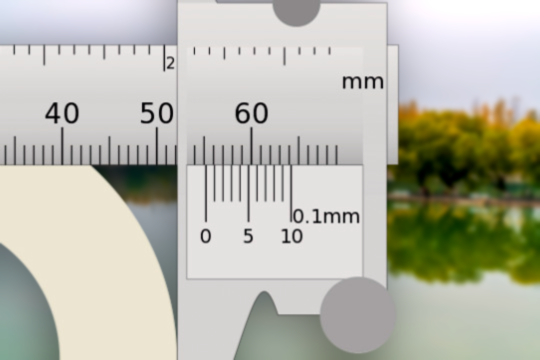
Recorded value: 55.2 (mm)
